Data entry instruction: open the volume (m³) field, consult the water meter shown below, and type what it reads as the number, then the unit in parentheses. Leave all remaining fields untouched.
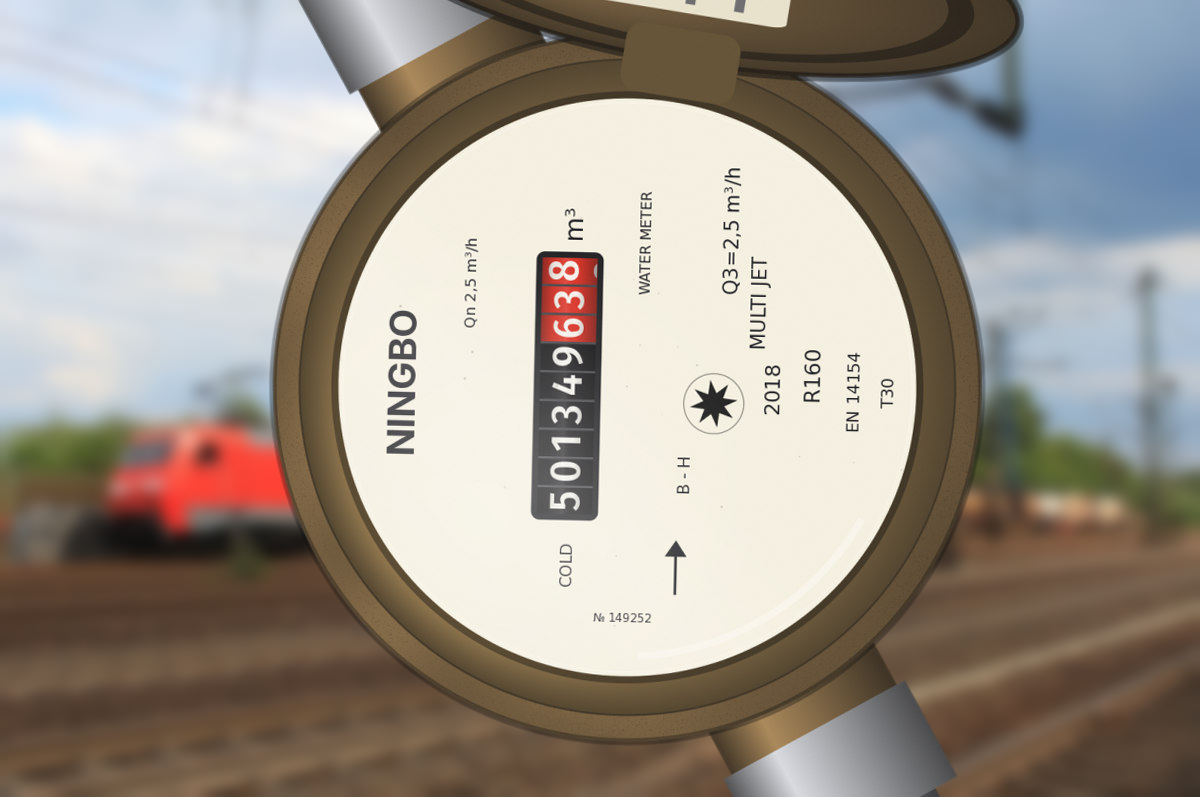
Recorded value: 501349.638 (m³)
